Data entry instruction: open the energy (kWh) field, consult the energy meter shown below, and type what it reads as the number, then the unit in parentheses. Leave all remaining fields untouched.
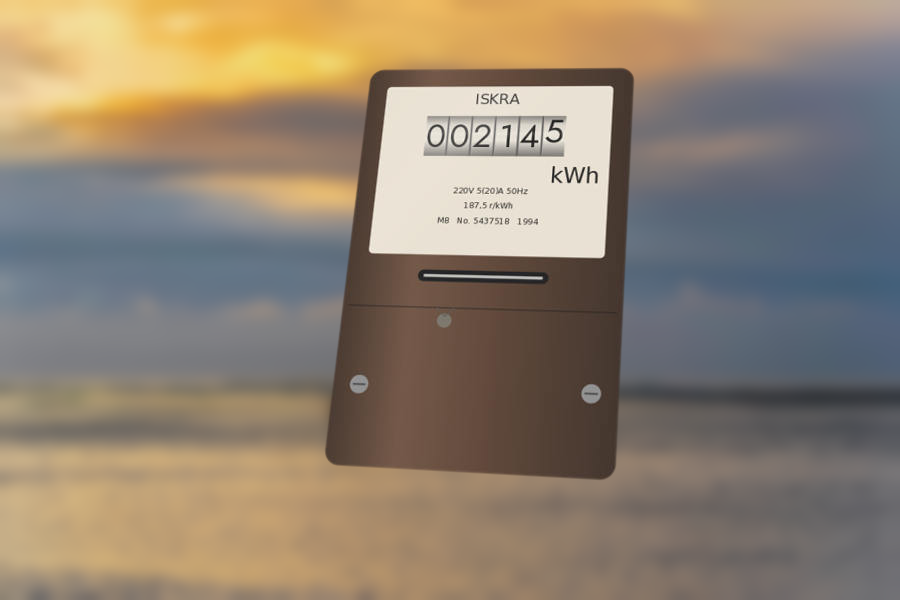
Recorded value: 2145 (kWh)
